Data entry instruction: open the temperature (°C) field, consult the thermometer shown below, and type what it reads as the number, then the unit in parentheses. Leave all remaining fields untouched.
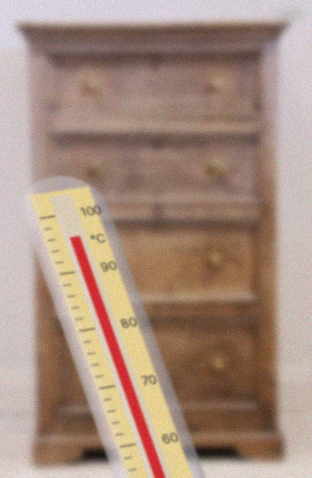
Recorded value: 96 (°C)
